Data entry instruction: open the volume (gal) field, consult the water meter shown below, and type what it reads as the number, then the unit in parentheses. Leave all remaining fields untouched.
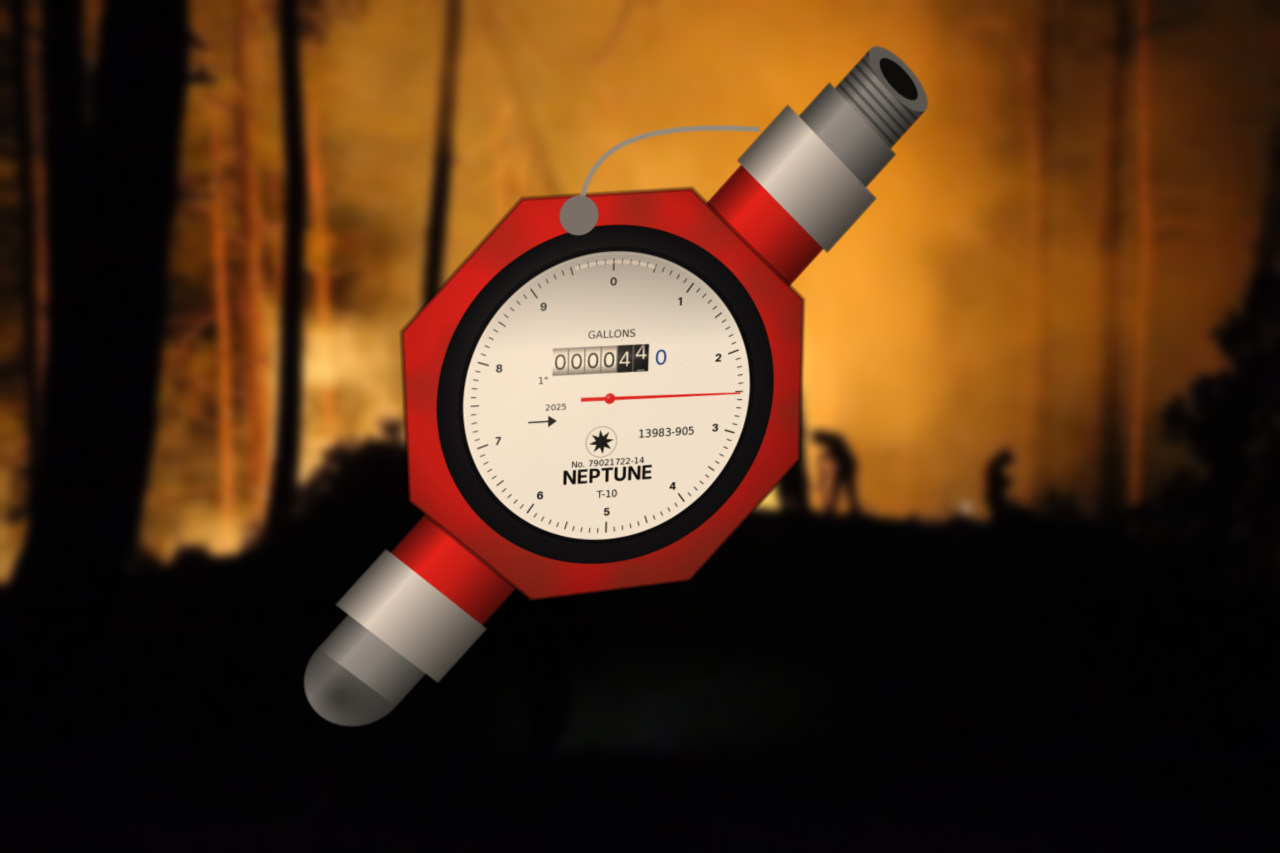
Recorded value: 442.5 (gal)
